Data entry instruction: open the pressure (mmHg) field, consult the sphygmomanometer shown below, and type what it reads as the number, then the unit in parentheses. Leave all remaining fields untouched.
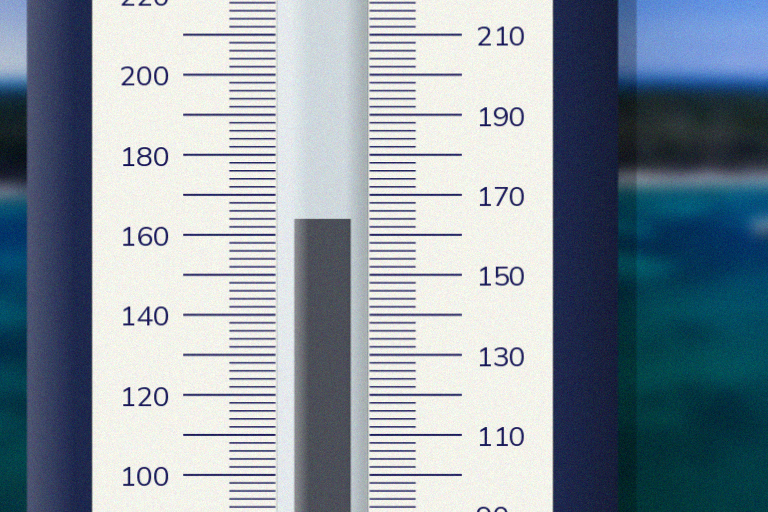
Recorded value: 164 (mmHg)
